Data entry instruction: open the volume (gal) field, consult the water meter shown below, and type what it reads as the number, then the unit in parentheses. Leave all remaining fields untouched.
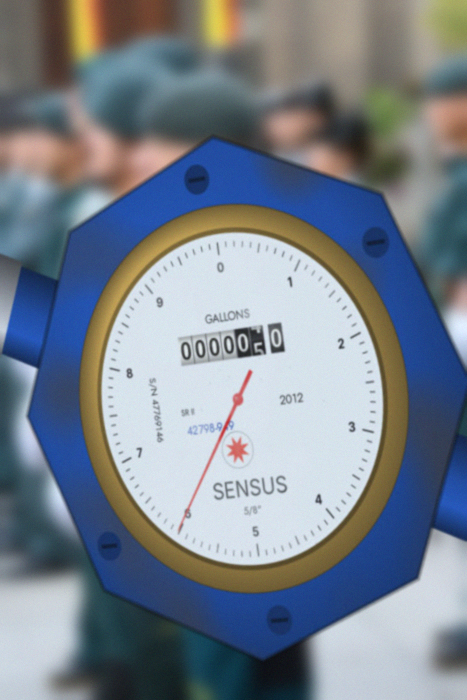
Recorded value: 46.0 (gal)
